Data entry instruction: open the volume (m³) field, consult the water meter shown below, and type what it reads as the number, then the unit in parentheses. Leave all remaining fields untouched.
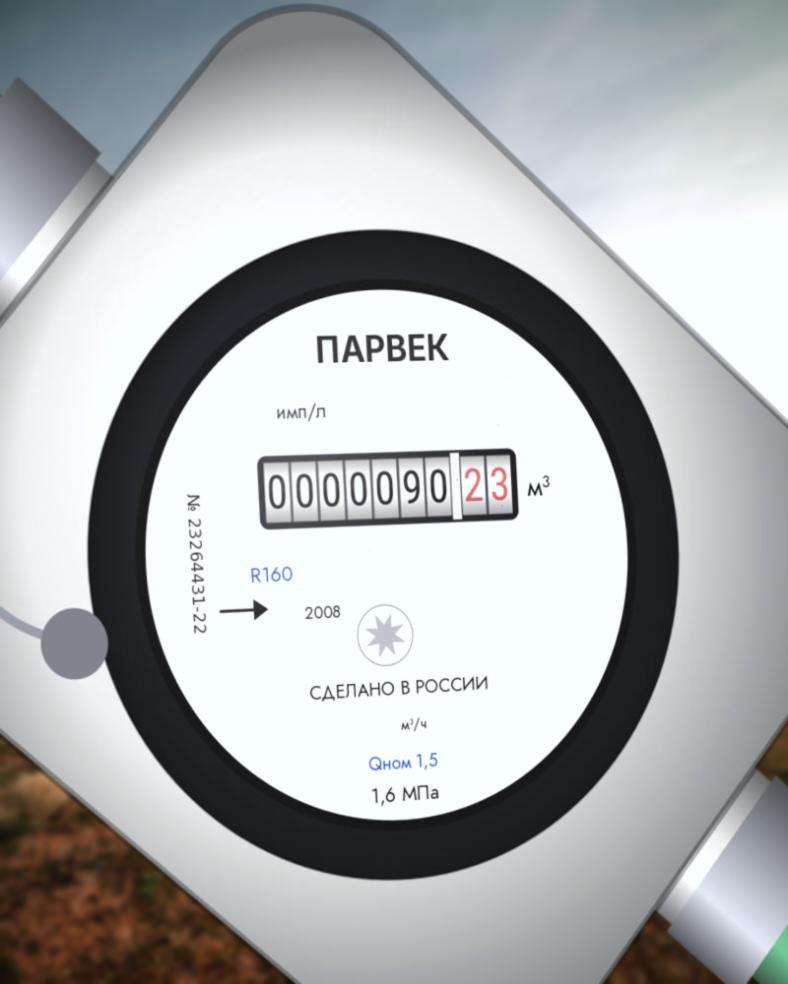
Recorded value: 90.23 (m³)
